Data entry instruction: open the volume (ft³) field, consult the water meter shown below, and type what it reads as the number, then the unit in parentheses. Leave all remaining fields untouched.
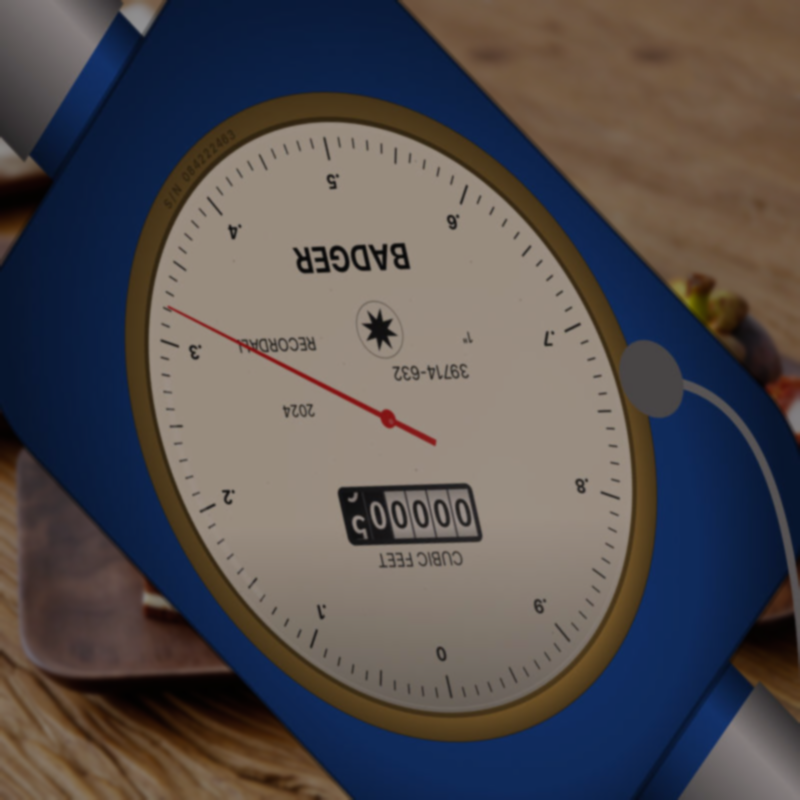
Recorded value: 5.32 (ft³)
